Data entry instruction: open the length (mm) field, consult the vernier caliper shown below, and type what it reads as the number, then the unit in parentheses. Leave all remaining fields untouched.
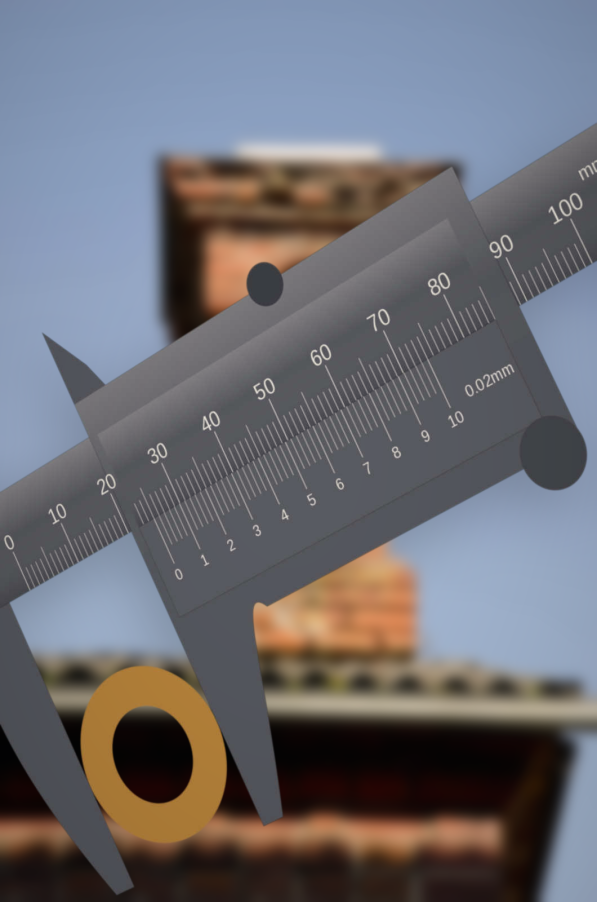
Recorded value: 25.0 (mm)
